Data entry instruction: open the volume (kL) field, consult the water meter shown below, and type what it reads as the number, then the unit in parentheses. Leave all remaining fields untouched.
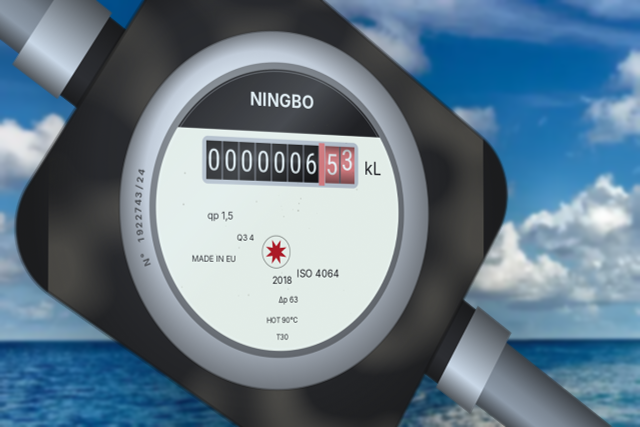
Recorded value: 6.53 (kL)
